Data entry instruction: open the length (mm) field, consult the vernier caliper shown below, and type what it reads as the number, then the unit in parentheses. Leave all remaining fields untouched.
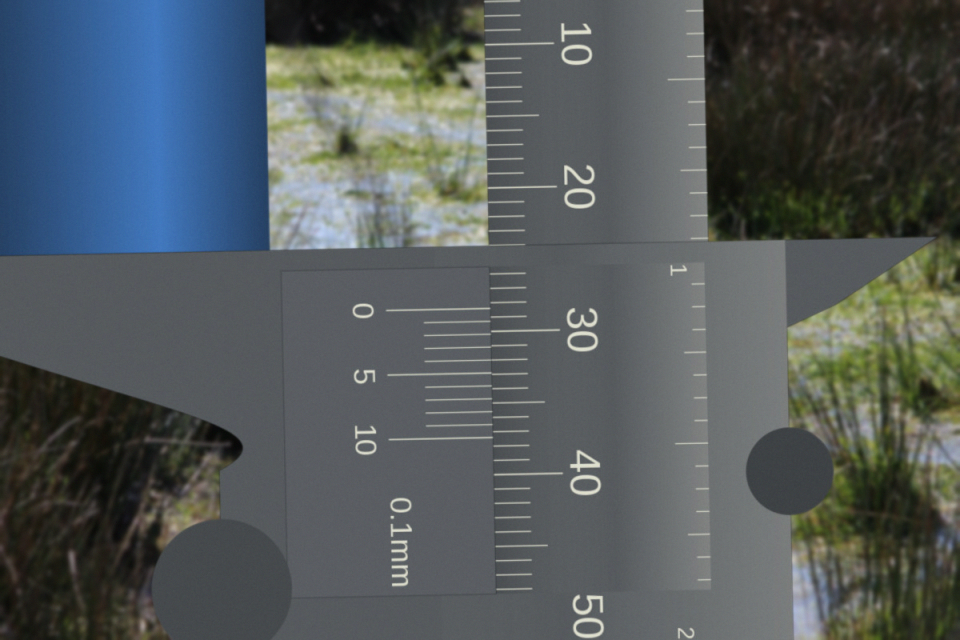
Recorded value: 28.4 (mm)
